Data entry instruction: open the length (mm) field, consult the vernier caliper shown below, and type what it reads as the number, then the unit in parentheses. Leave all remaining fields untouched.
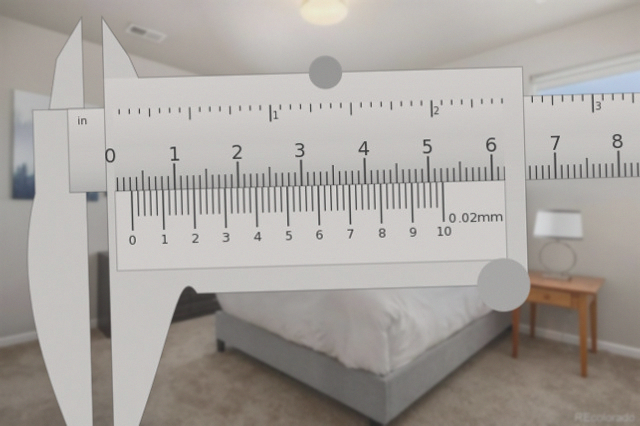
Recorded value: 3.2 (mm)
